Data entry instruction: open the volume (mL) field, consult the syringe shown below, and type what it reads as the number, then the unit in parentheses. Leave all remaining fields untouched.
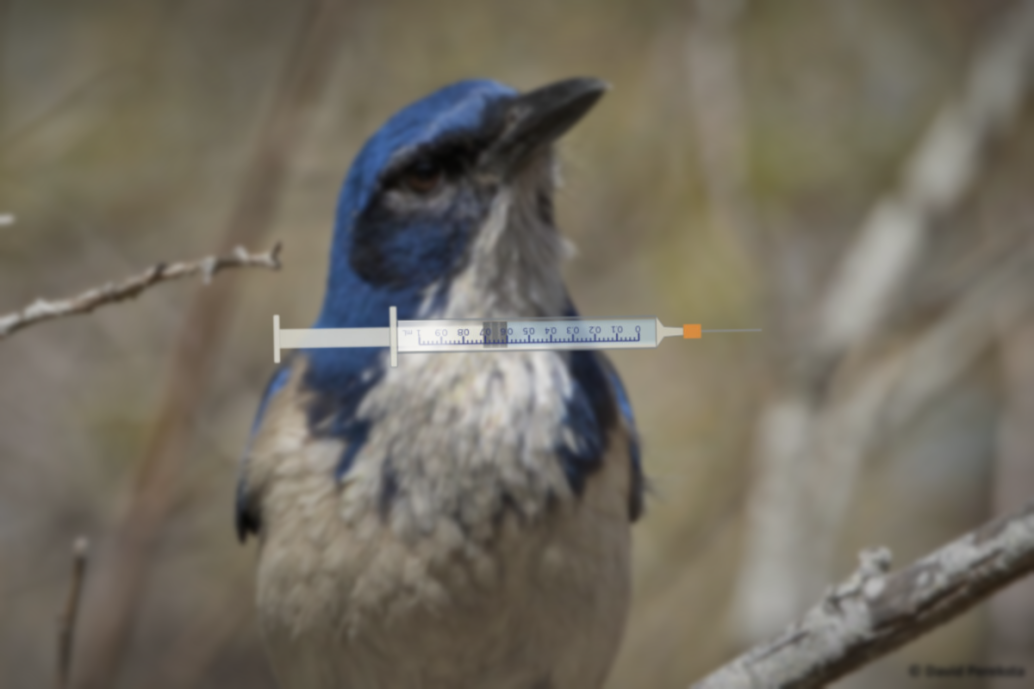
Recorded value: 0.6 (mL)
